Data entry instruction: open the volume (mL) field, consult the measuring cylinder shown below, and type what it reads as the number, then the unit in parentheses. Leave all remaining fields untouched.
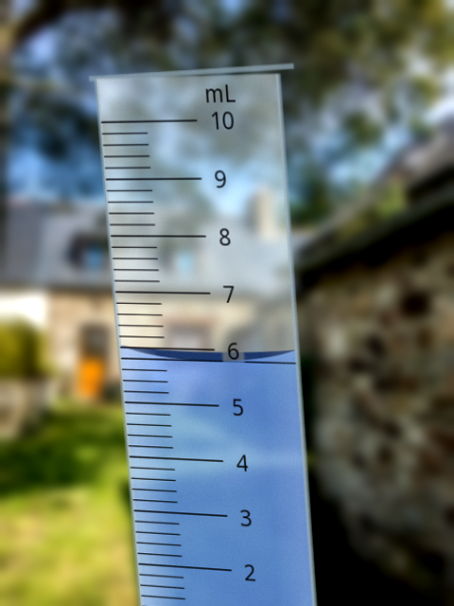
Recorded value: 5.8 (mL)
